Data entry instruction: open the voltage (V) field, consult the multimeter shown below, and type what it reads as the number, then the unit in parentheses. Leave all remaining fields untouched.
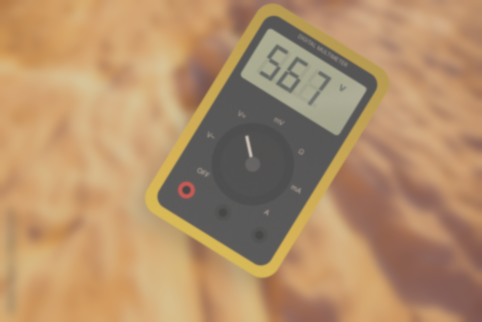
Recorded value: 567 (V)
